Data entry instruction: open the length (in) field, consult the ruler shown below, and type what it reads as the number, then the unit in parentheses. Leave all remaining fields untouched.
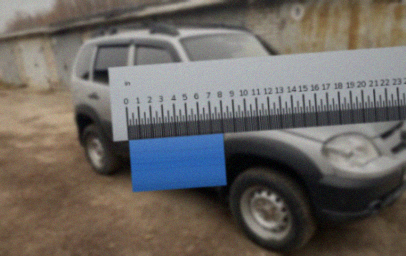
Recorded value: 8 (in)
